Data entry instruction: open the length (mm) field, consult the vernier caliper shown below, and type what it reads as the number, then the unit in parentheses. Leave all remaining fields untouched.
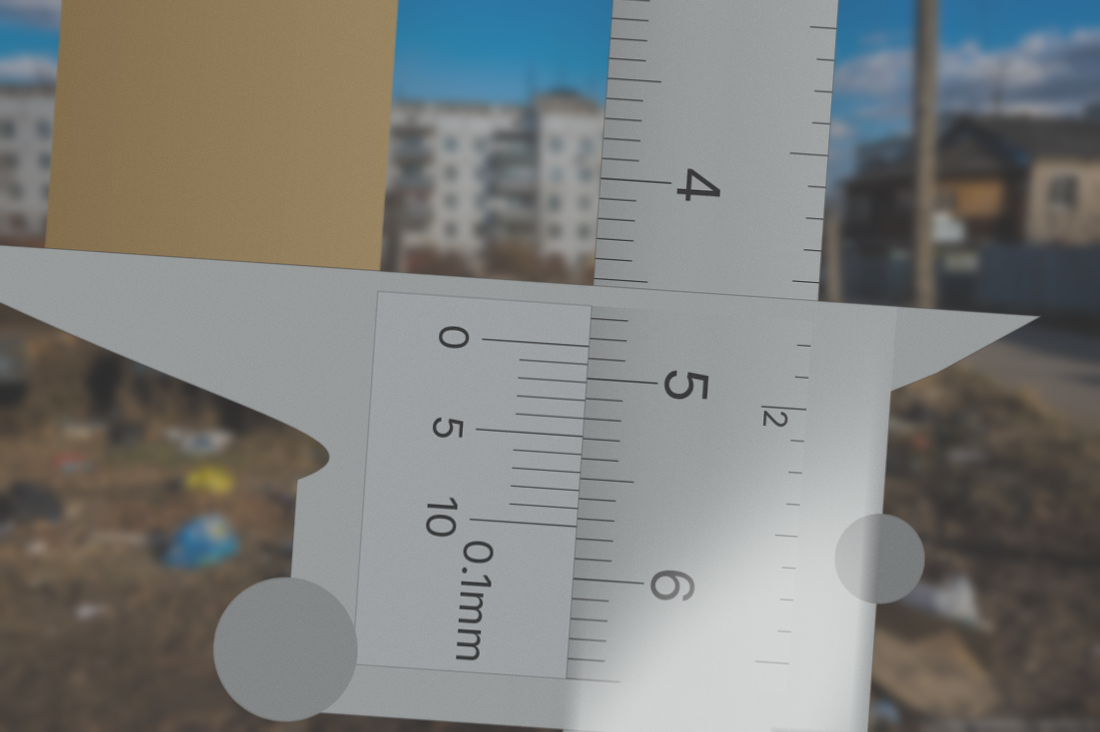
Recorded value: 48.4 (mm)
